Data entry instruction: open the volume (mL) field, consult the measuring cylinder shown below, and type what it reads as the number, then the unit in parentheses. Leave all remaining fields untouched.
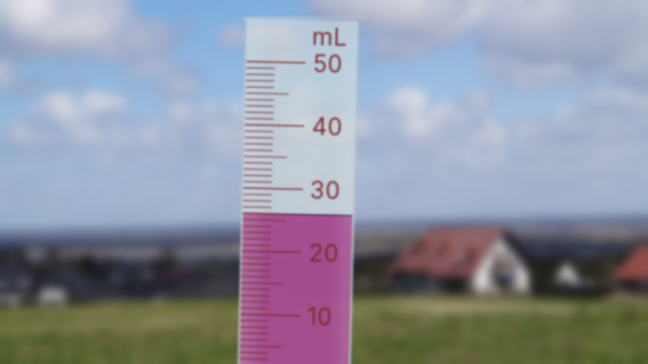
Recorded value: 26 (mL)
